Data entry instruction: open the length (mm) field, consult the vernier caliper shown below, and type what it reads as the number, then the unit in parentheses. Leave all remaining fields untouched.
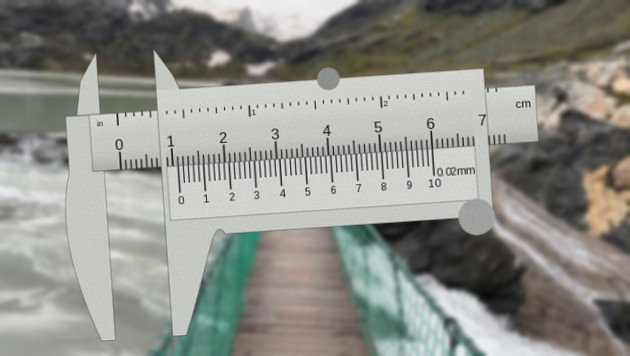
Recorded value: 11.0 (mm)
